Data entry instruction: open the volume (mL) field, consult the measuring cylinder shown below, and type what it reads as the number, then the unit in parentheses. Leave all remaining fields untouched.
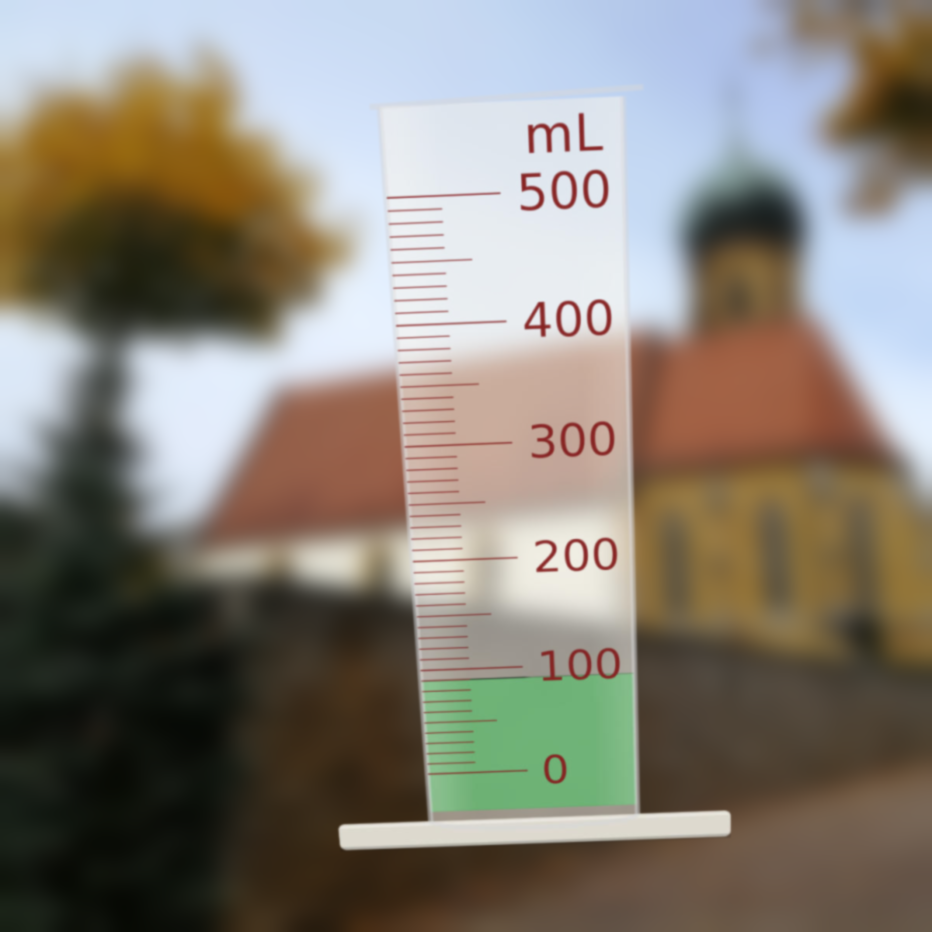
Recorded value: 90 (mL)
